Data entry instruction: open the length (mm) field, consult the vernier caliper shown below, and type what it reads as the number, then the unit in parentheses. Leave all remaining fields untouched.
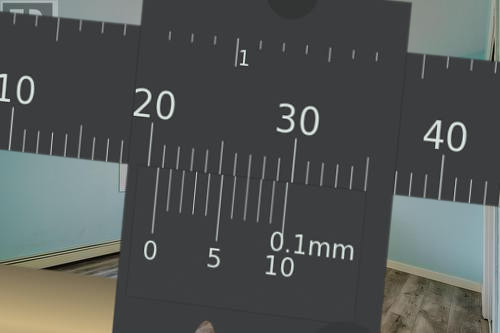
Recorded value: 20.7 (mm)
